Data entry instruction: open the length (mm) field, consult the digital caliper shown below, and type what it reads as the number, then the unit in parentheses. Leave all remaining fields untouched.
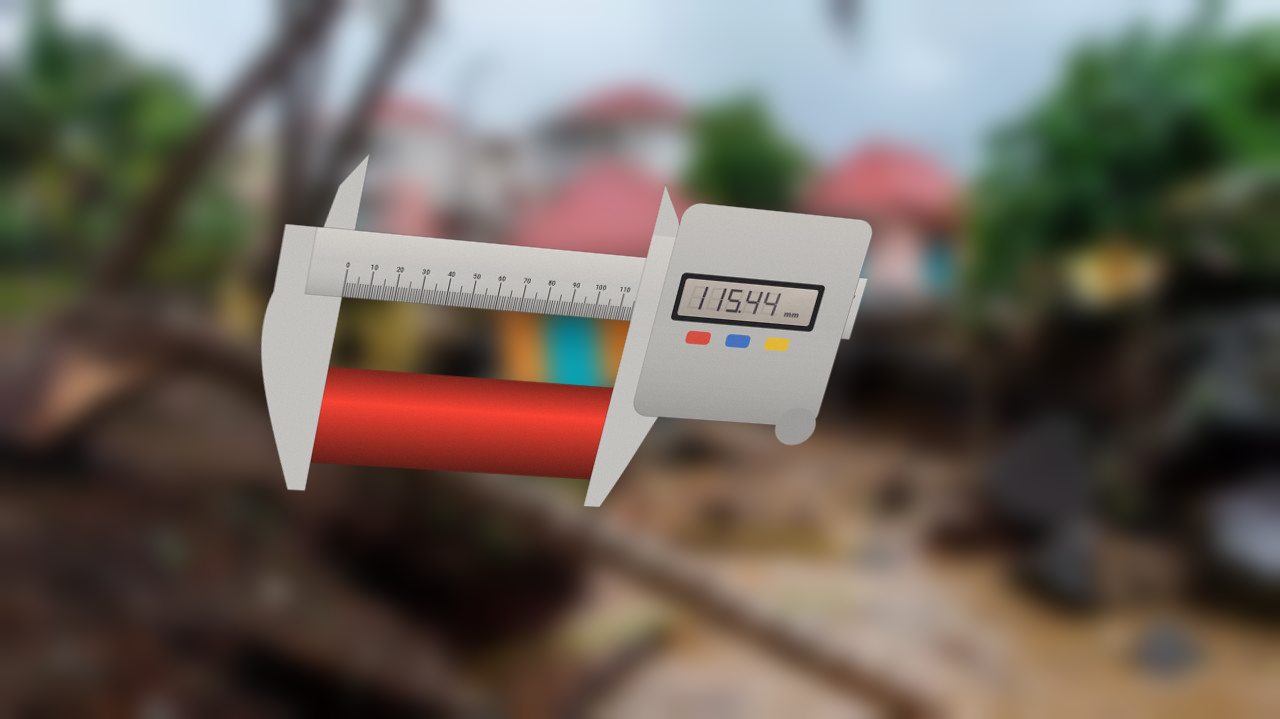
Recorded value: 115.44 (mm)
